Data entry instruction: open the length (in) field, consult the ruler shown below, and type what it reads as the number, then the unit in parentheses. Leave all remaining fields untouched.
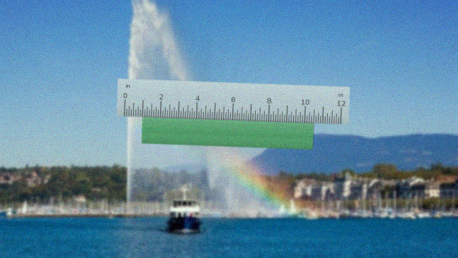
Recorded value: 9.5 (in)
